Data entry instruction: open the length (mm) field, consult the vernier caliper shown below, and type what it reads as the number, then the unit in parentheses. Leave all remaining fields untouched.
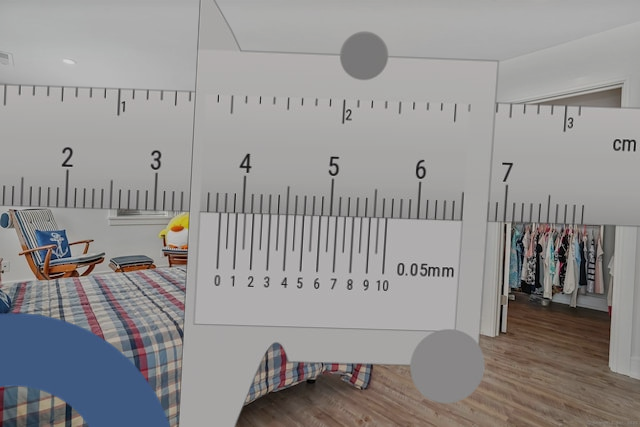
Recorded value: 37.4 (mm)
